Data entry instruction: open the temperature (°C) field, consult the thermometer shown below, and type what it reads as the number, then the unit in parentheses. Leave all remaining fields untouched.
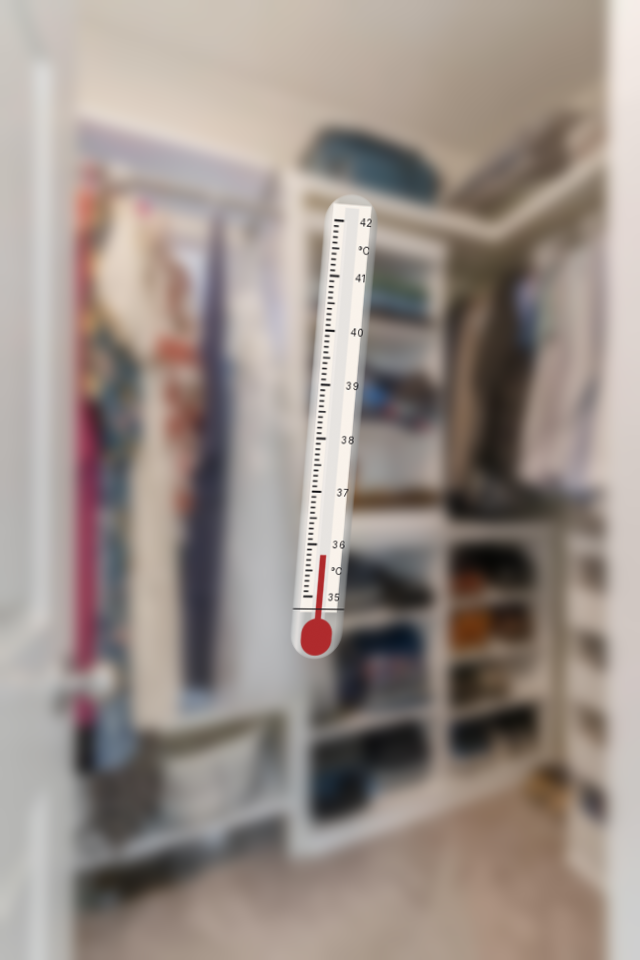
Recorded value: 35.8 (°C)
